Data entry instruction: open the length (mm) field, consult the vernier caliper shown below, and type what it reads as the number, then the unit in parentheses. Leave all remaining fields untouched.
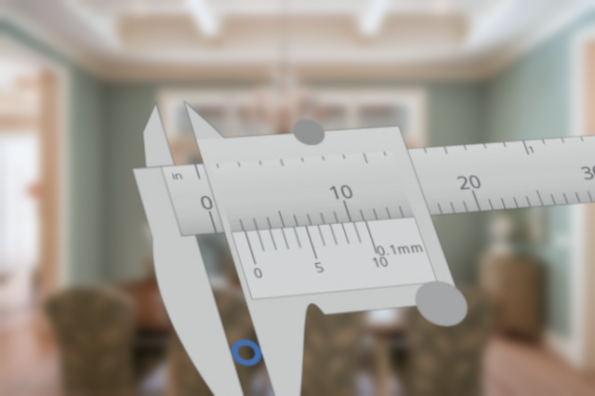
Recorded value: 2.1 (mm)
